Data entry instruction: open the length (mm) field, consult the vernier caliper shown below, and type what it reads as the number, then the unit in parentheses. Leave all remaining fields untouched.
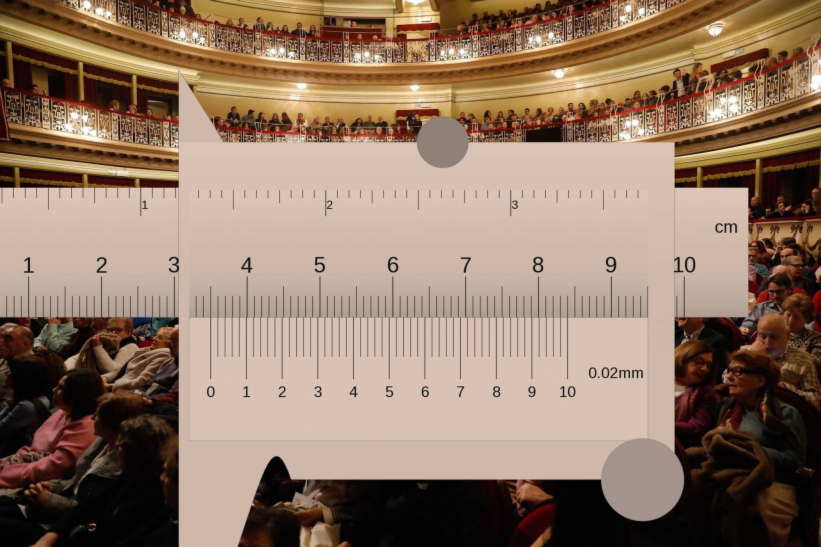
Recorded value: 35.0 (mm)
